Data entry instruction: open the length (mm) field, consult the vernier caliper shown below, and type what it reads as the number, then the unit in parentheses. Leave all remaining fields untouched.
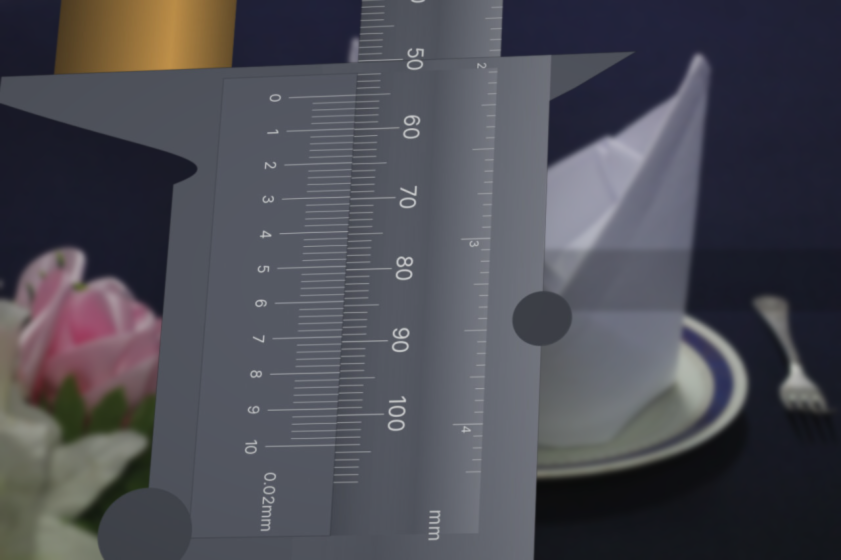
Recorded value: 55.0 (mm)
